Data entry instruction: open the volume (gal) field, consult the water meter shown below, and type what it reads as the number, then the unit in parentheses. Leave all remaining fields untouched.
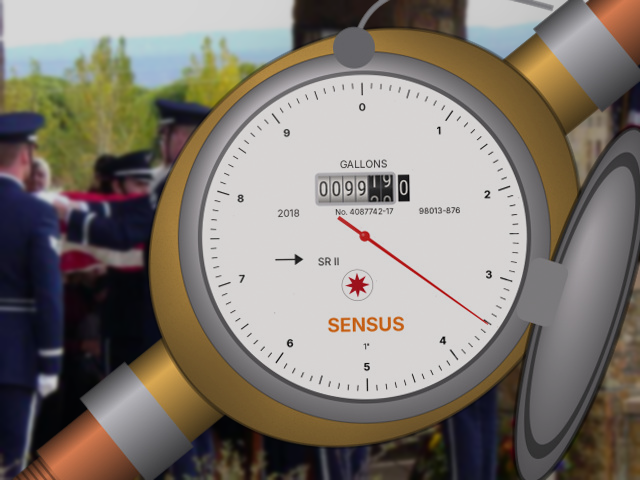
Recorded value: 99193.5 (gal)
